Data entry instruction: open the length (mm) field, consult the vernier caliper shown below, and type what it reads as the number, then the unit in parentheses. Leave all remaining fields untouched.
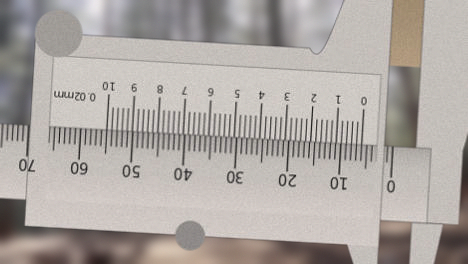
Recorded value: 6.0 (mm)
